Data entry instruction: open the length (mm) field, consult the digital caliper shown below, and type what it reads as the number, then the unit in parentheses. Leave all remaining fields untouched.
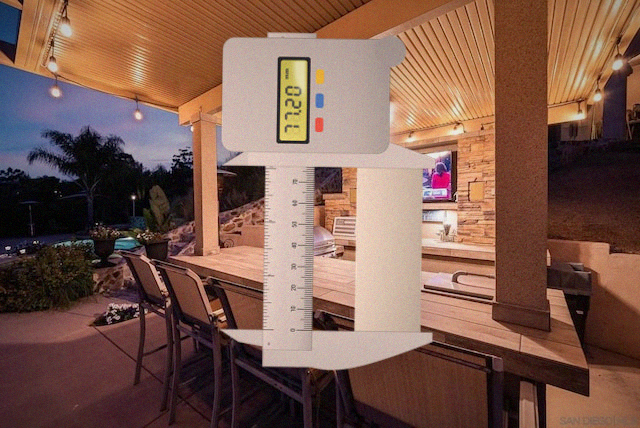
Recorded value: 77.20 (mm)
